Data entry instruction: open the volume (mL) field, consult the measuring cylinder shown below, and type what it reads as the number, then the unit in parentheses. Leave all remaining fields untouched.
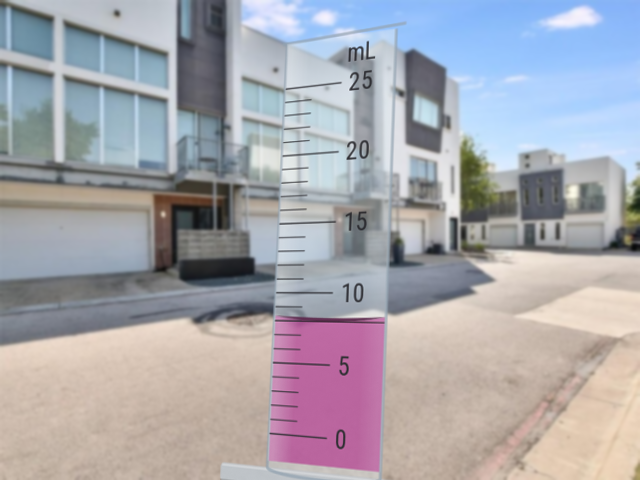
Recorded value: 8 (mL)
